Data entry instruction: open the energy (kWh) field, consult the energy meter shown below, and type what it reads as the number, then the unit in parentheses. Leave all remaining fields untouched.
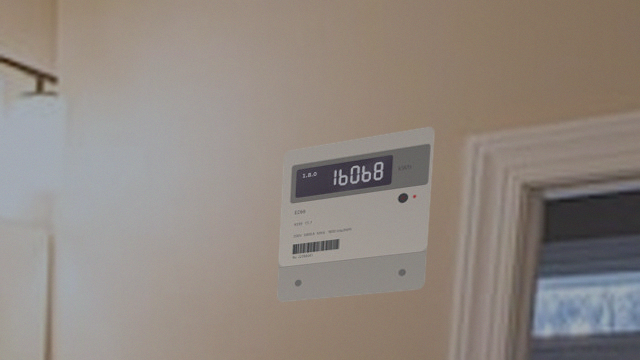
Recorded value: 16068 (kWh)
